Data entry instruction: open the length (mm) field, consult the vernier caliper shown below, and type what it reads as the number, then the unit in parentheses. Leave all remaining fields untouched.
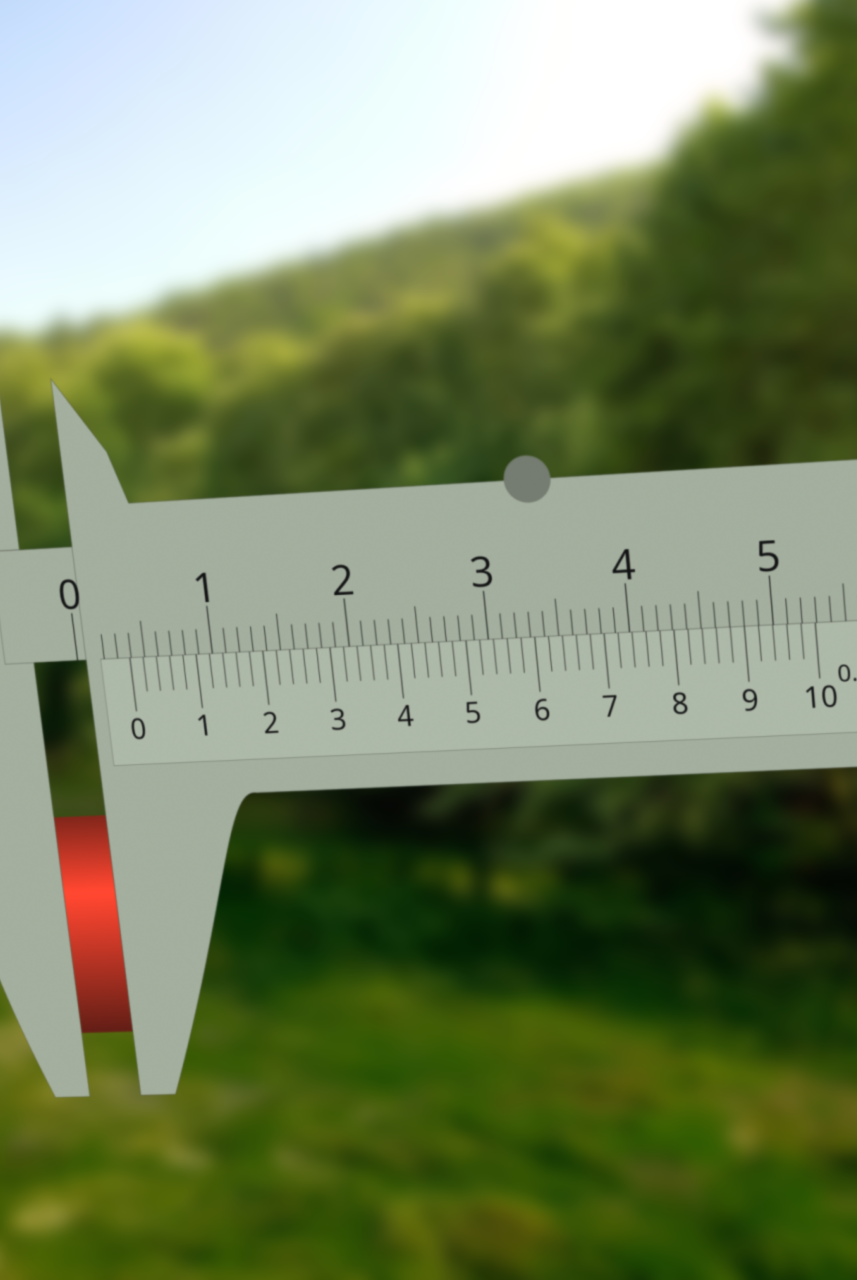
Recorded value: 3.9 (mm)
